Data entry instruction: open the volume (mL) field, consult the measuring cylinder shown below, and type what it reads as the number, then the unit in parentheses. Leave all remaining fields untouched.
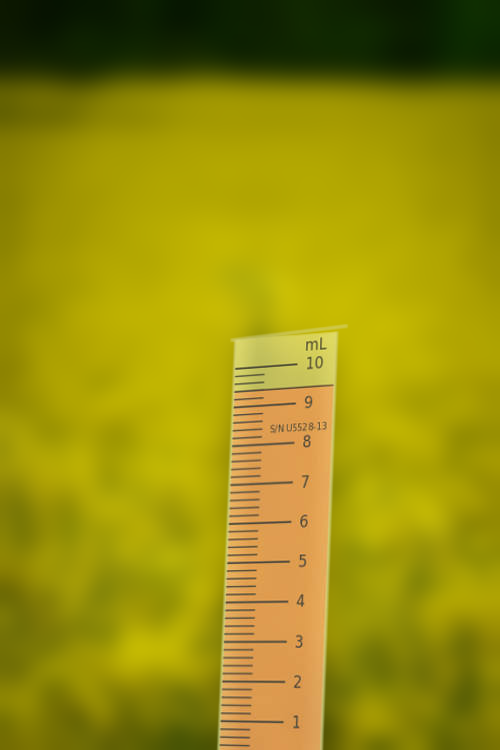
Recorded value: 9.4 (mL)
